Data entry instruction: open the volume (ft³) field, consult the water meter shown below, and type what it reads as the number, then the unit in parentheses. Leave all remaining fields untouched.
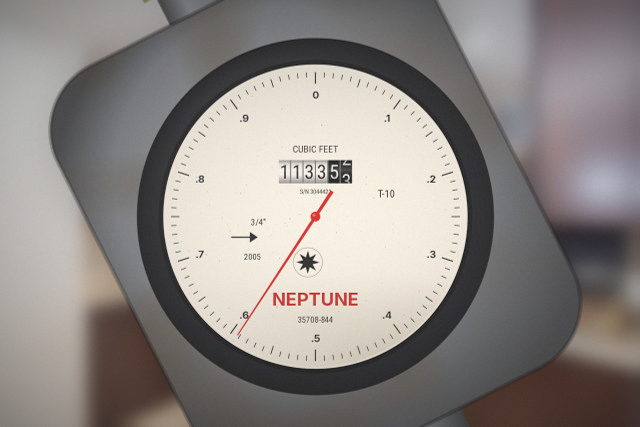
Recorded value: 113352.59 (ft³)
